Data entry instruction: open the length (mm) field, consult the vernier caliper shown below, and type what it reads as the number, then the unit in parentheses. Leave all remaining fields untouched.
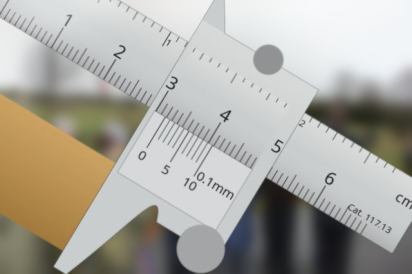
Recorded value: 31.8 (mm)
